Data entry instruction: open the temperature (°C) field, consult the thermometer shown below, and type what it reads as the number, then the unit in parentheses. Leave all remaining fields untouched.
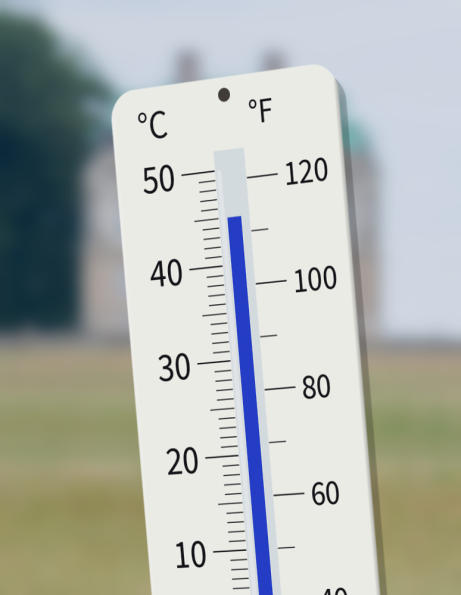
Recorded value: 45 (°C)
